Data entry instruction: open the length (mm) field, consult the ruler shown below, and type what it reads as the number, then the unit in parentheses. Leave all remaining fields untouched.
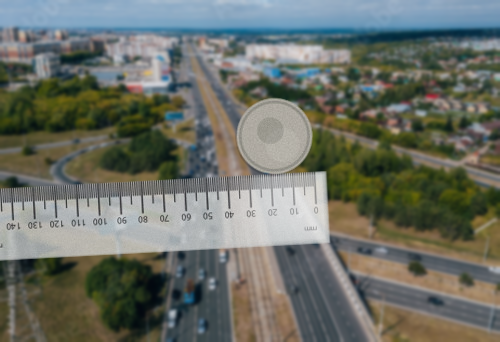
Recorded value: 35 (mm)
